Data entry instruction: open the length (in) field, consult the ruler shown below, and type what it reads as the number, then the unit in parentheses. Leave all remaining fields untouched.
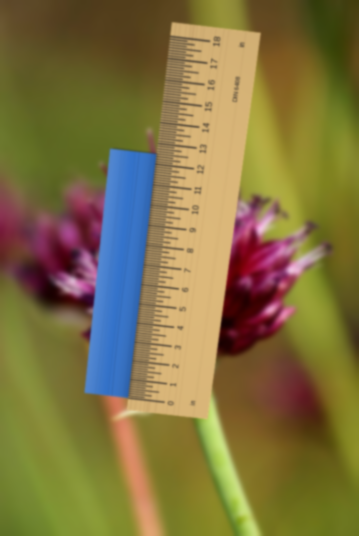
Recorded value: 12.5 (in)
